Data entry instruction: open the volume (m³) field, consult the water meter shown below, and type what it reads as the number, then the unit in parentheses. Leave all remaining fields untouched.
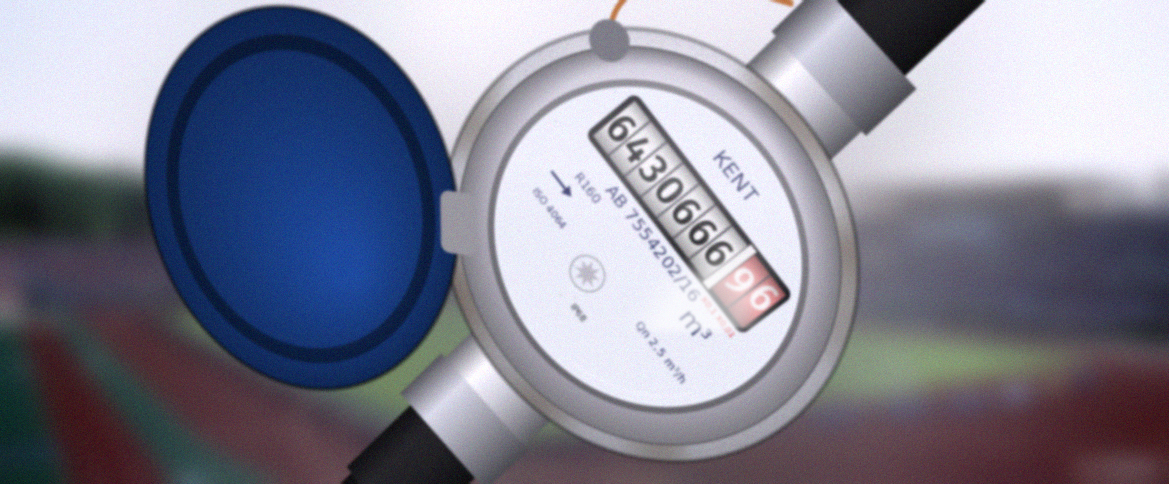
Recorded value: 6430666.96 (m³)
